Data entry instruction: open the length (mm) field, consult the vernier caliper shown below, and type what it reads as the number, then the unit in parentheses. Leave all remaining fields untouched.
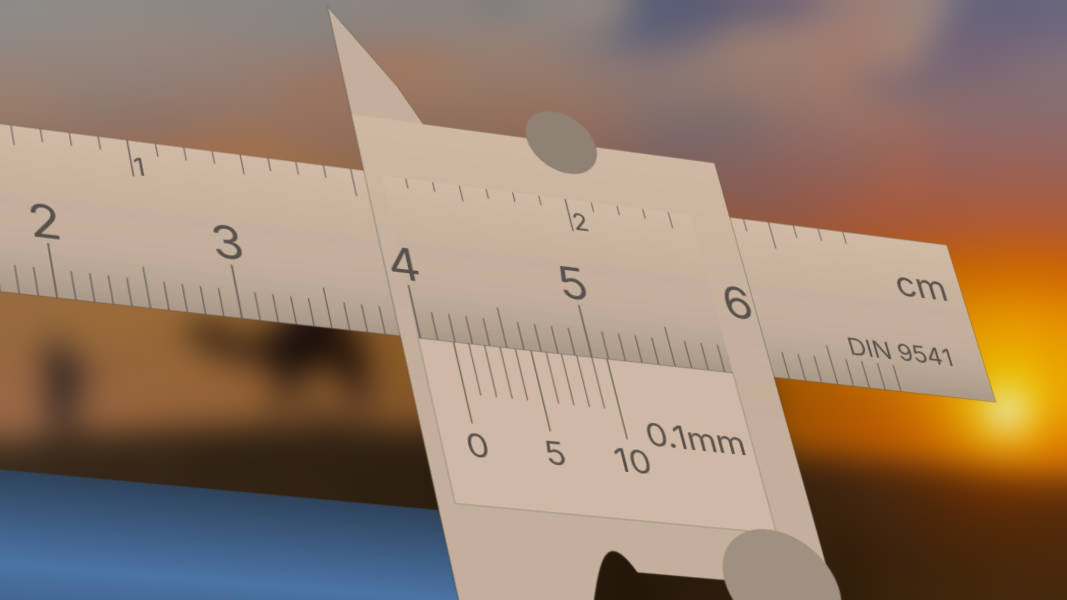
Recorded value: 41.9 (mm)
